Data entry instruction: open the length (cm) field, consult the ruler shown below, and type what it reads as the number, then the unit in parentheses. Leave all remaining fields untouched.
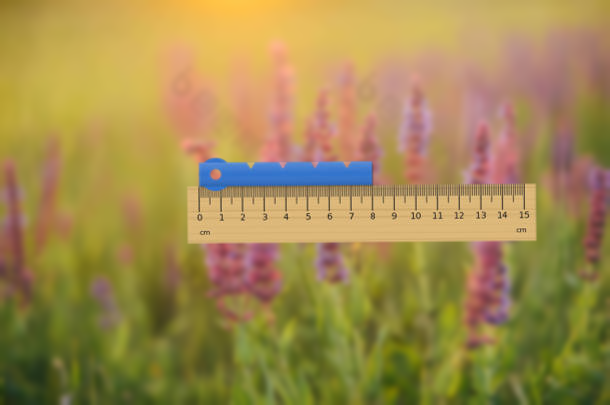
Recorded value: 8 (cm)
